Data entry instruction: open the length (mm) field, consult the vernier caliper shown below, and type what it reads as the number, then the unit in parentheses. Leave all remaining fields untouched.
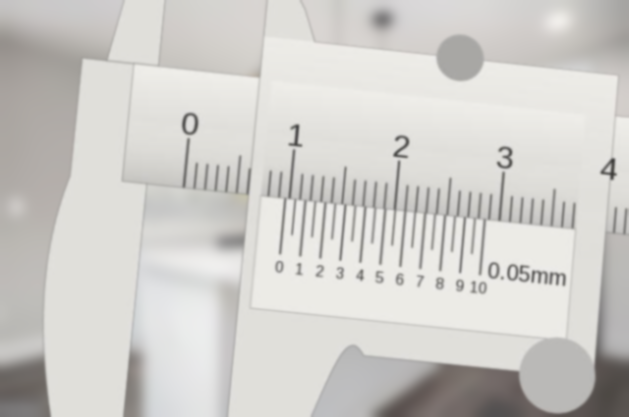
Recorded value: 9.6 (mm)
